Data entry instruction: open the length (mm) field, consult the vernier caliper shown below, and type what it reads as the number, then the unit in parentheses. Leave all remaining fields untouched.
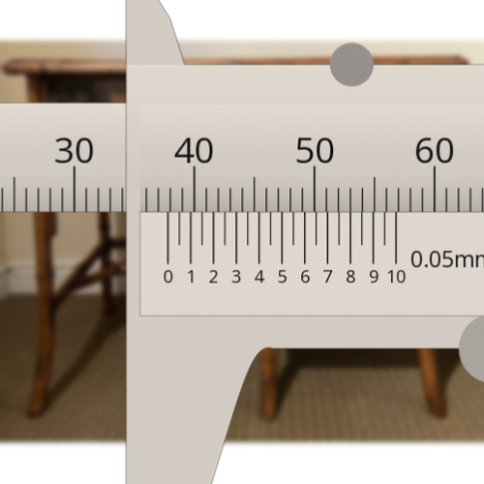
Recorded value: 37.8 (mm)
